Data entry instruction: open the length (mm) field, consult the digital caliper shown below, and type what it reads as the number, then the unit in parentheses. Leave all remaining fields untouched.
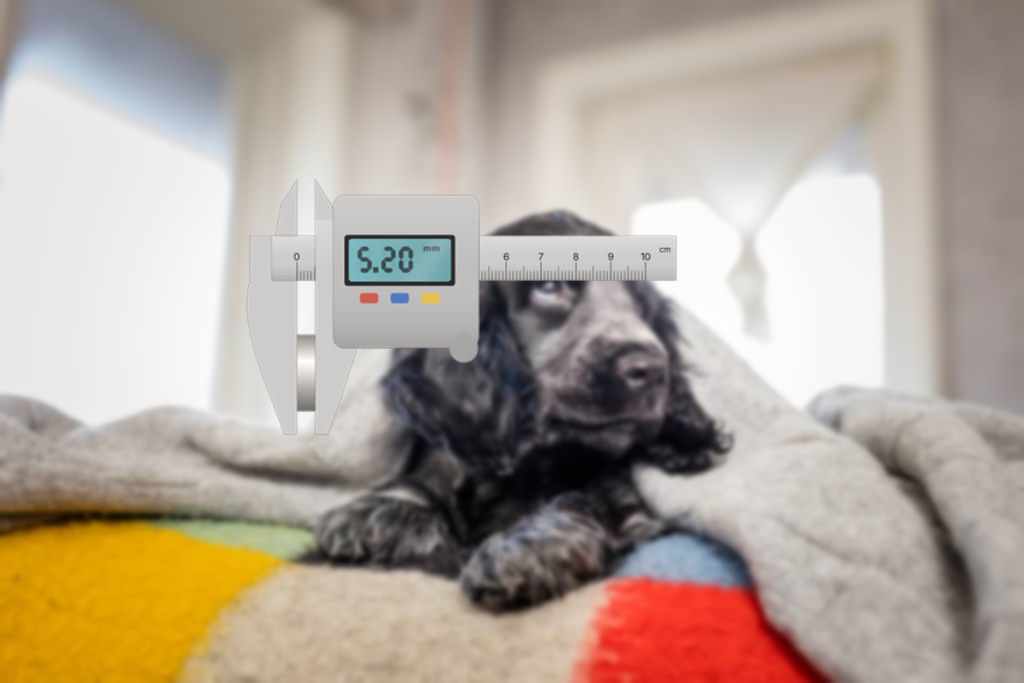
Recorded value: 5.20 (mm)
